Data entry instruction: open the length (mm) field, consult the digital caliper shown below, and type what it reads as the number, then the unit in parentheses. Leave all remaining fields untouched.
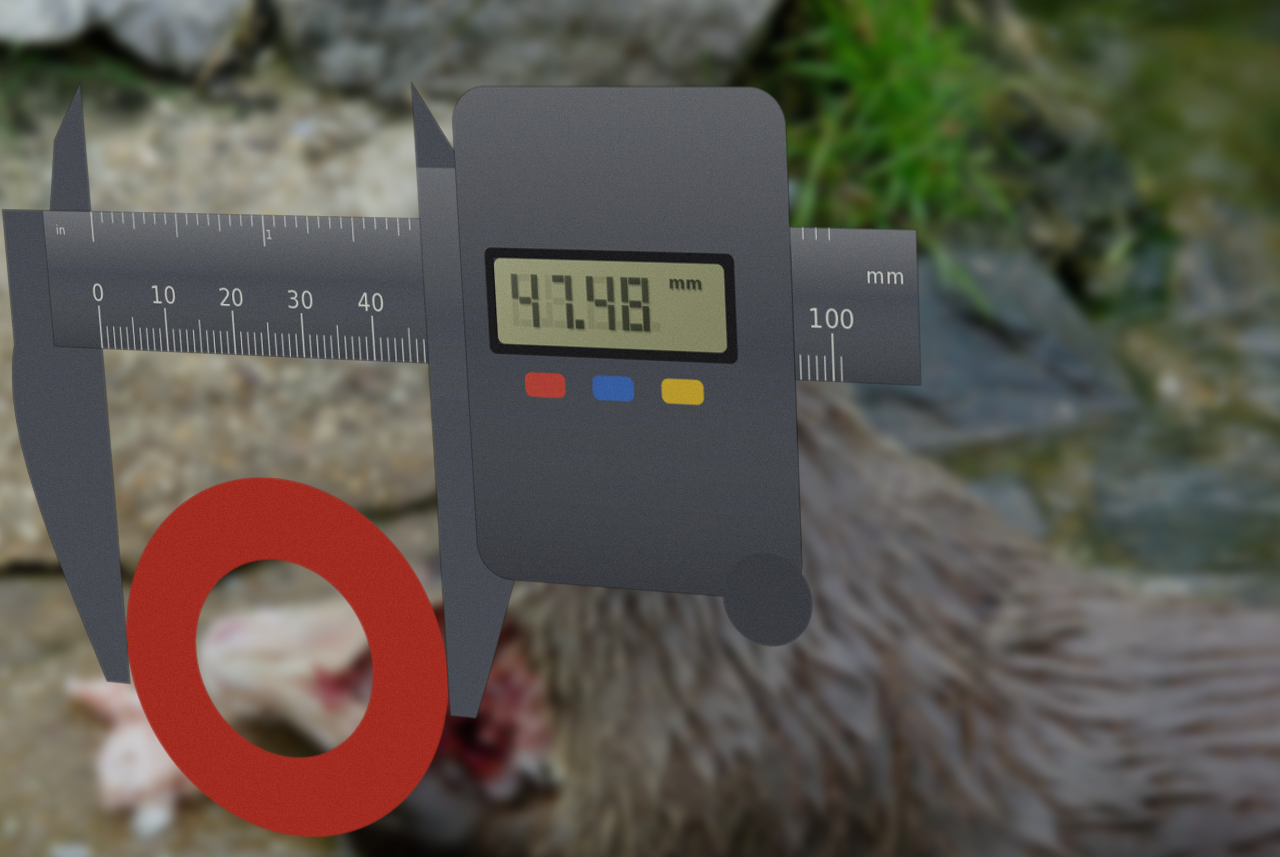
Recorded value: 47.48 (mm)
